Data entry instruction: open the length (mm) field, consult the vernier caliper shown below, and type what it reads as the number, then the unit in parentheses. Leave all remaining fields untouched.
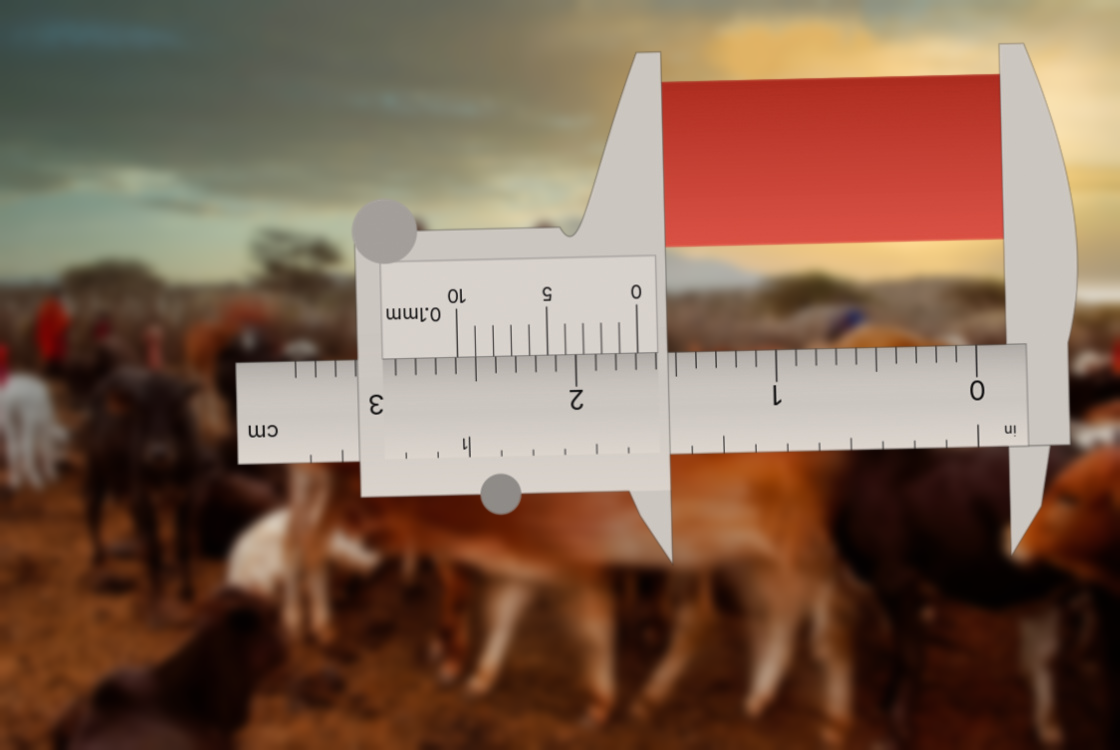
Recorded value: 16.9 (mm)
